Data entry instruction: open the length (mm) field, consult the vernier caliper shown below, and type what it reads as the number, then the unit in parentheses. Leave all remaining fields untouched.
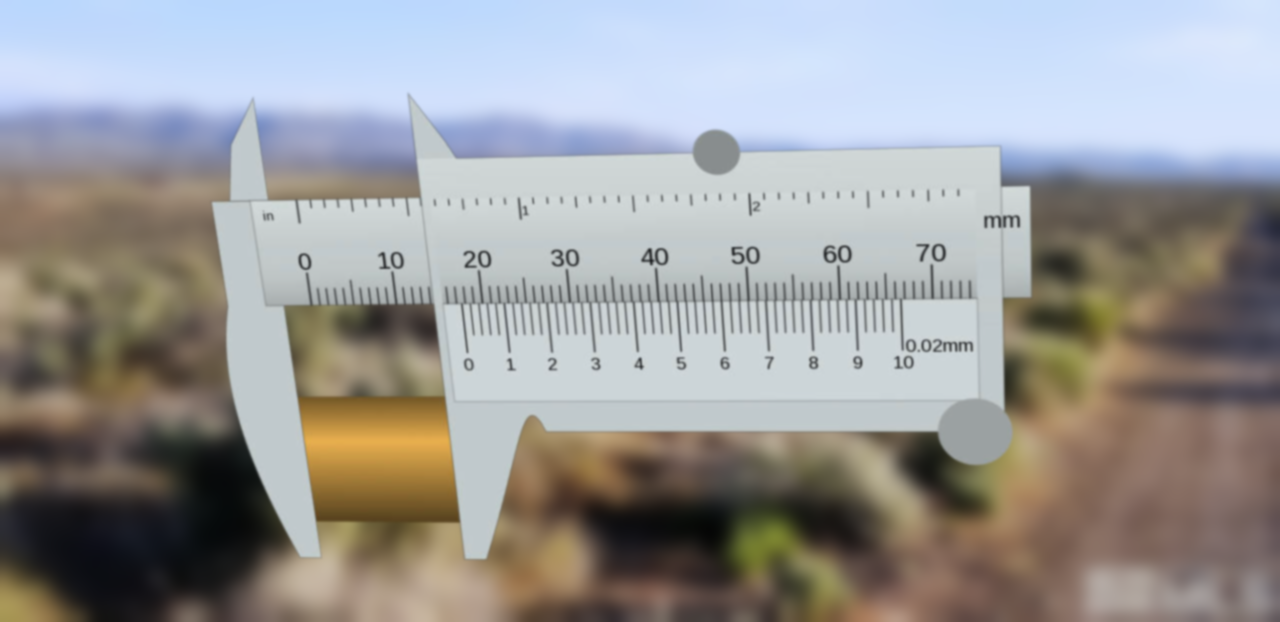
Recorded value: 17.6 (mm)
